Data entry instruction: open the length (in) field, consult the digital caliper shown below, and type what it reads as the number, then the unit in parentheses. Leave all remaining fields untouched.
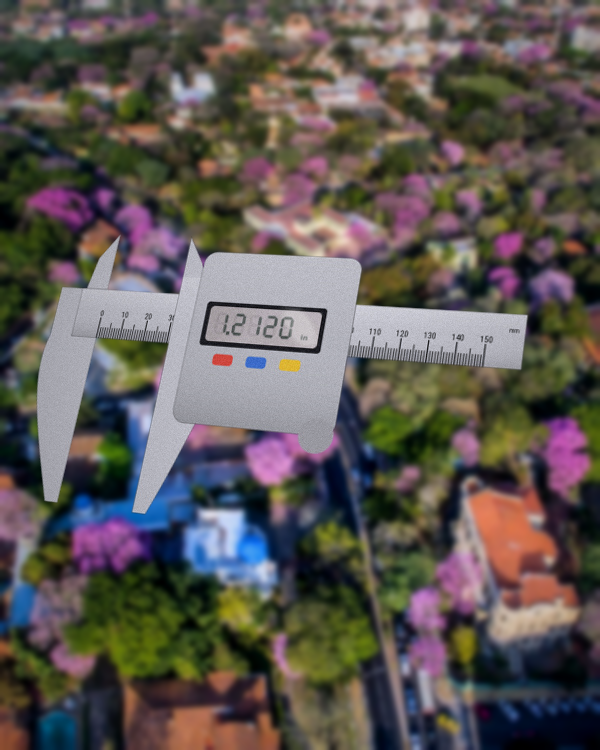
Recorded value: 1.2120 (in)
